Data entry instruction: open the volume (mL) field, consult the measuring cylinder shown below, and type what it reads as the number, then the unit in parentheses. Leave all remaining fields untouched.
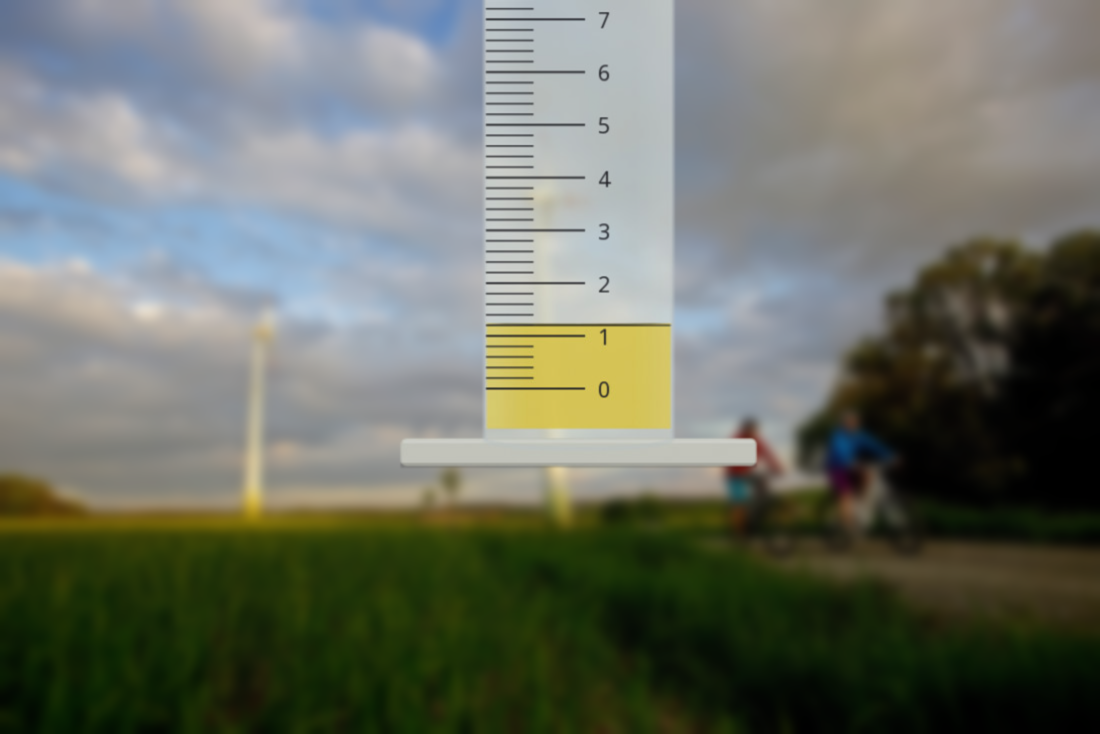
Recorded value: 1.2 (mL)
